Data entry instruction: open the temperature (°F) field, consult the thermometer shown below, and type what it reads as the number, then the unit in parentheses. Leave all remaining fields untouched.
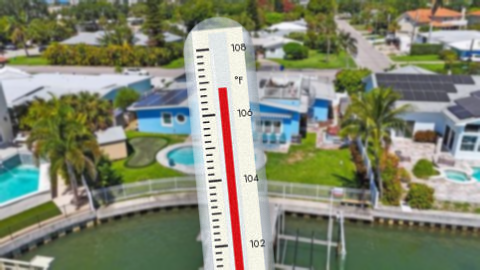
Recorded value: 106.8 (°F)
